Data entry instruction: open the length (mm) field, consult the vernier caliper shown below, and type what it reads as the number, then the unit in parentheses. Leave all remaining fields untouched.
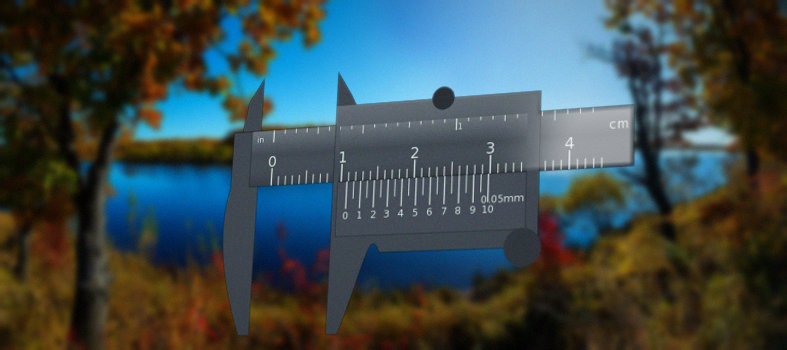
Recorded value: 10.8 (mm)
